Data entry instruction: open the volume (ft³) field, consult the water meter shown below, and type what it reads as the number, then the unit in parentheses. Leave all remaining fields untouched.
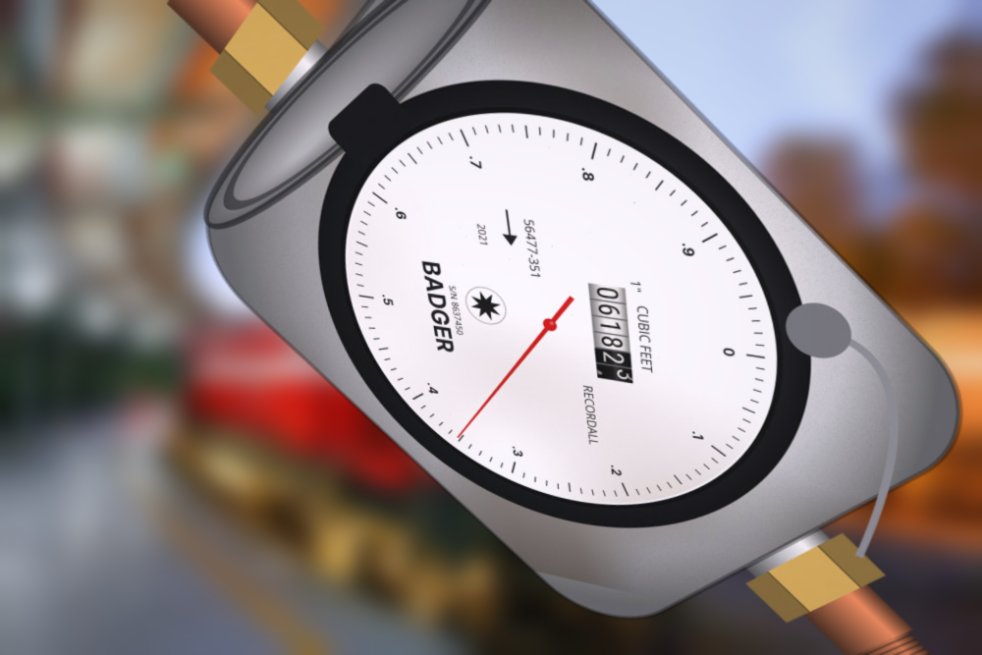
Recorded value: 61823.35 (ft³)
